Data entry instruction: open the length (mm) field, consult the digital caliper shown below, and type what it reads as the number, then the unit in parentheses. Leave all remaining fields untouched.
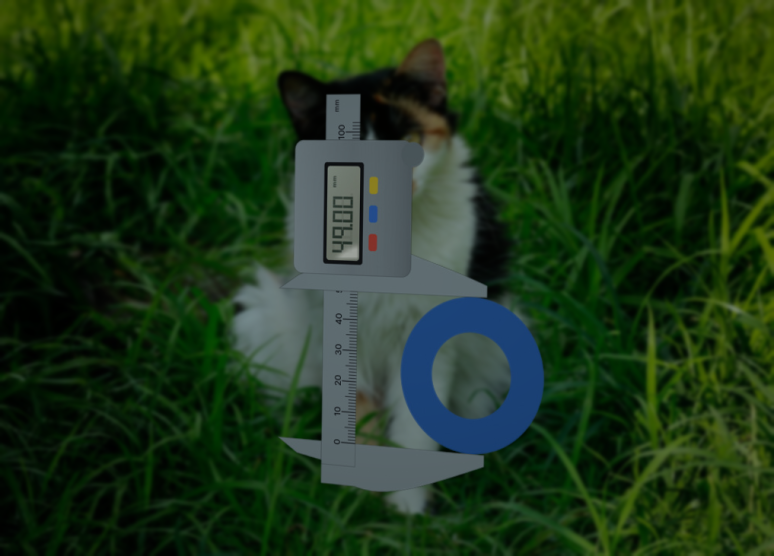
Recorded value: 49.00 (mm)
